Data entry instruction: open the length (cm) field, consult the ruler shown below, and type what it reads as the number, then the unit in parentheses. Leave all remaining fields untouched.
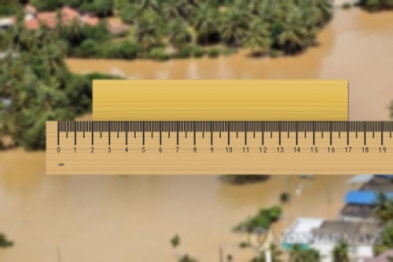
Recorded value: 15 (cm)
